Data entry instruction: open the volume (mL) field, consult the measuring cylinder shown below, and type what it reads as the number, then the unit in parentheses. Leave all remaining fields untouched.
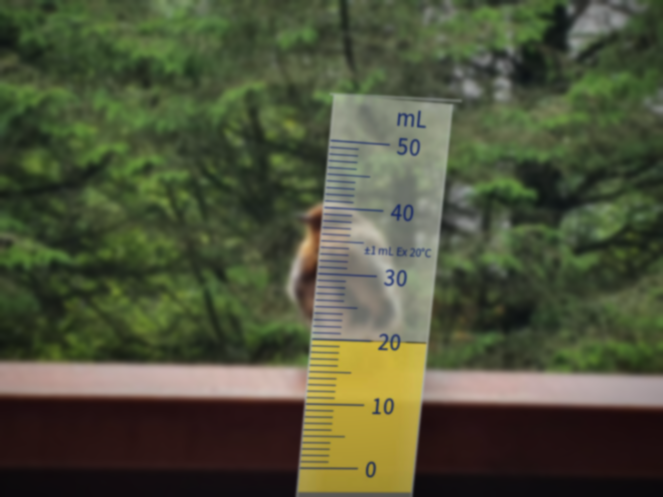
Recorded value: 20 (mL)
